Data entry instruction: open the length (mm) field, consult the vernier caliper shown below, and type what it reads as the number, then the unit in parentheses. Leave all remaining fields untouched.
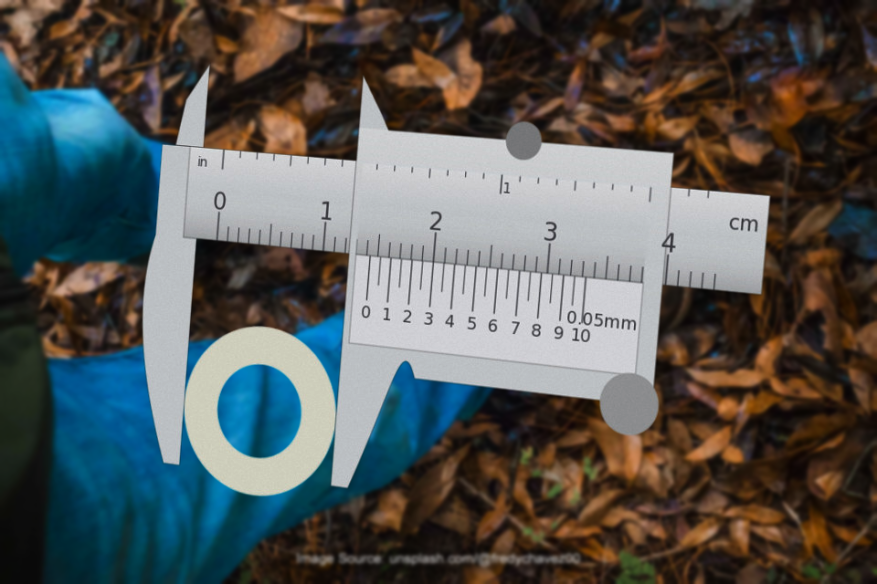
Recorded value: 14.3 (mm)
